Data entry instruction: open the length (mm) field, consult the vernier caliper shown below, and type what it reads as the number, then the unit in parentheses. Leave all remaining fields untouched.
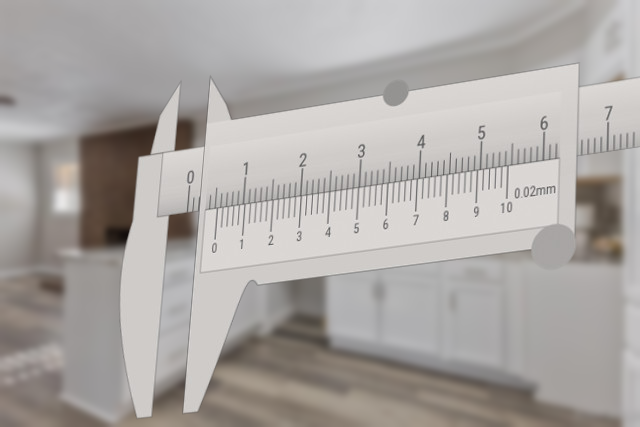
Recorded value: 5.4 (mm)
